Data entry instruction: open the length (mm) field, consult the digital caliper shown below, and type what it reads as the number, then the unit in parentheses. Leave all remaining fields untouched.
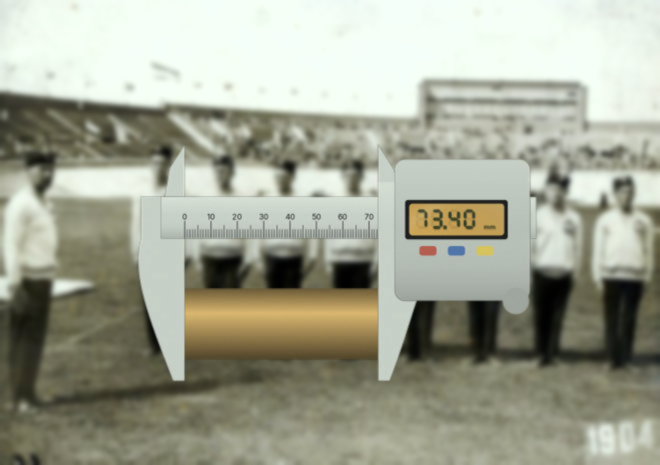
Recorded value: 73.40 (mm)
